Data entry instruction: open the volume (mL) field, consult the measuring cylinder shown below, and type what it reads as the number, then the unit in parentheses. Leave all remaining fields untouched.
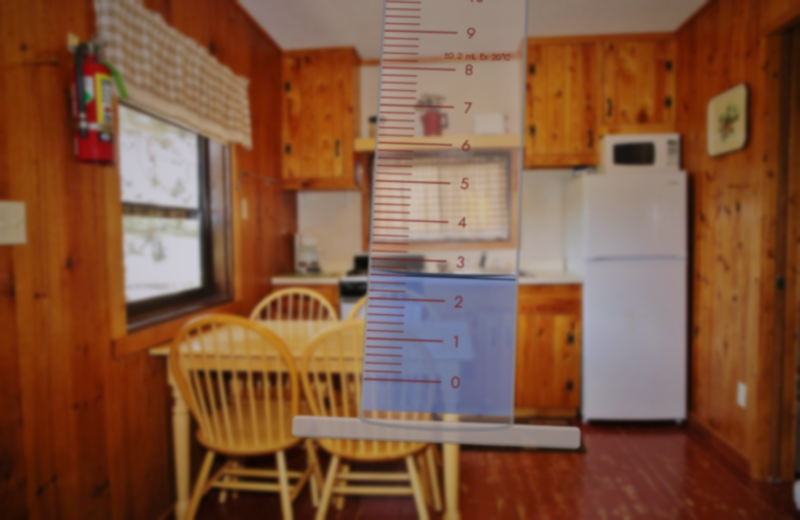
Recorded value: 2.6 (mL)
